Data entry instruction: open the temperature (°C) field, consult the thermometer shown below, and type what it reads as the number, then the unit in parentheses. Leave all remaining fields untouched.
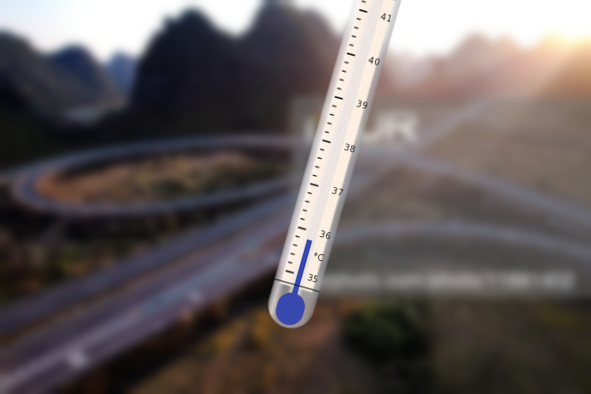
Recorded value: 35.8 (°C)
